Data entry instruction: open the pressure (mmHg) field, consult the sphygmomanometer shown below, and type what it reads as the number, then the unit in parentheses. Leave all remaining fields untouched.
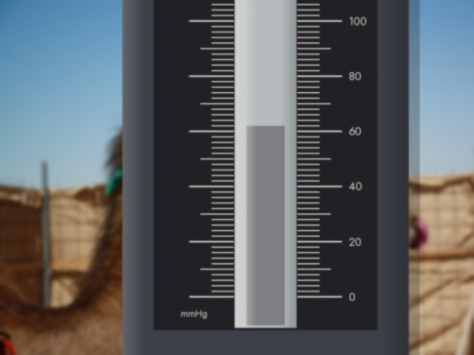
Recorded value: 62 (mmHg)
